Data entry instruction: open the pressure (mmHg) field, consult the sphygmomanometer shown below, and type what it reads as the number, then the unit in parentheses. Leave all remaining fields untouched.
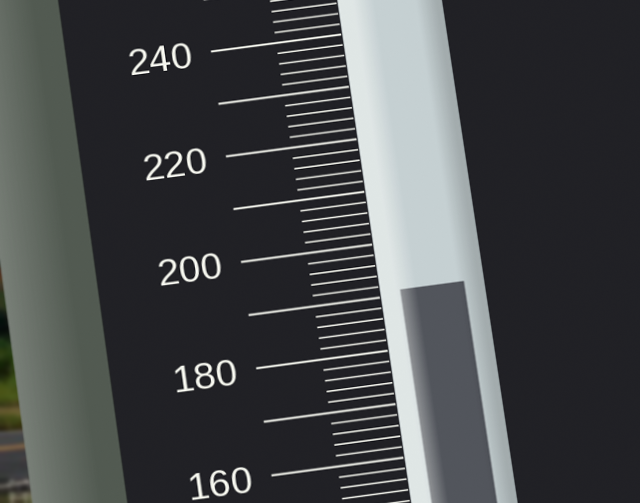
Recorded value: 191 (mmHg)
